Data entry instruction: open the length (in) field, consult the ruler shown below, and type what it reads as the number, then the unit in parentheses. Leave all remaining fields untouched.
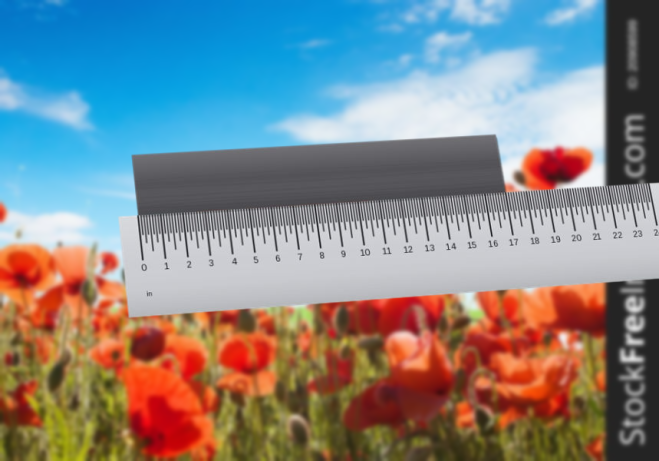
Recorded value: 17 (in)
